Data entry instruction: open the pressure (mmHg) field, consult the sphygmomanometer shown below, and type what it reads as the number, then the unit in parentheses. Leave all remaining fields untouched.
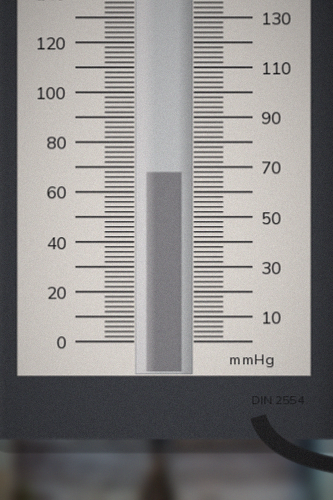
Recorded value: 68 (mmHg)
